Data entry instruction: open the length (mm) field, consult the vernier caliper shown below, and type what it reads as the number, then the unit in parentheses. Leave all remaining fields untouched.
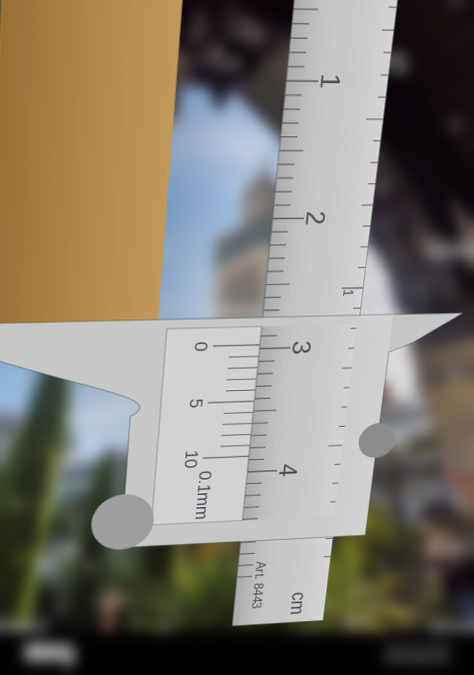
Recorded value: 29.7 (mm)
